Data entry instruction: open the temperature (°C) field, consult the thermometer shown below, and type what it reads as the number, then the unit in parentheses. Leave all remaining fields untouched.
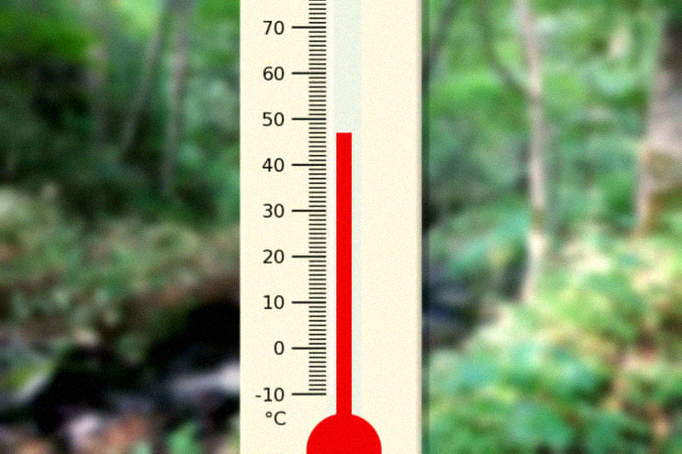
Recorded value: 47 (°C)
